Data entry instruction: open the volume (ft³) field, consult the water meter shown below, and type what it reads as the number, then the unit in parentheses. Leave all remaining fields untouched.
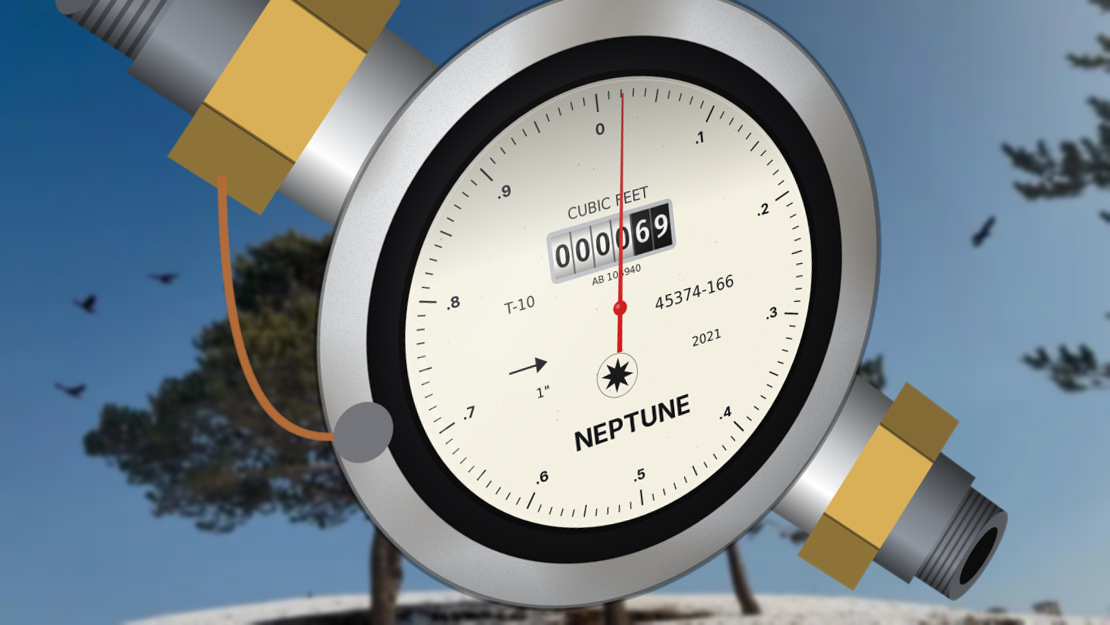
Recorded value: 69.02 (ft³)
